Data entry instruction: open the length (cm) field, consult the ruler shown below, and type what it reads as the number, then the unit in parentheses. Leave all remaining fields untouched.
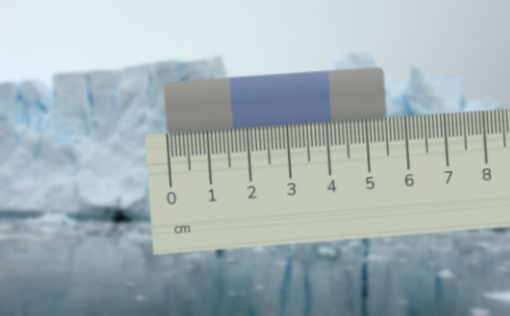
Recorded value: 5.5 (cm)
